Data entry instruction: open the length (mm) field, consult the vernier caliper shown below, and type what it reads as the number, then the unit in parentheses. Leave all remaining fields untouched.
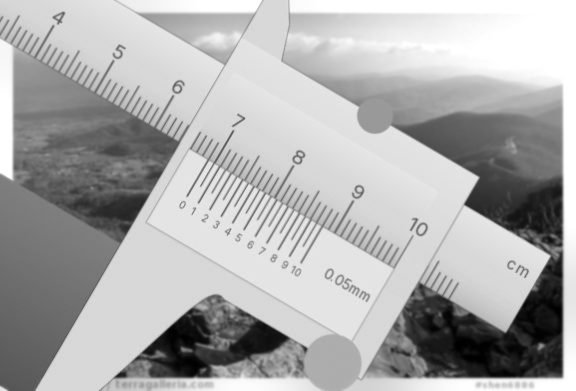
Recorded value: 69.0 (mm)
